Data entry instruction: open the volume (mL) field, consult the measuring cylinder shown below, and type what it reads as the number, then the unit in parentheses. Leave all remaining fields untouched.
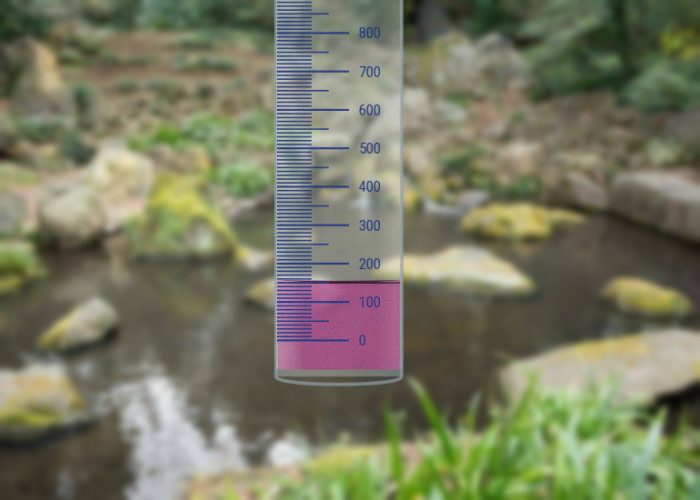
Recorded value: 150 (mL)
